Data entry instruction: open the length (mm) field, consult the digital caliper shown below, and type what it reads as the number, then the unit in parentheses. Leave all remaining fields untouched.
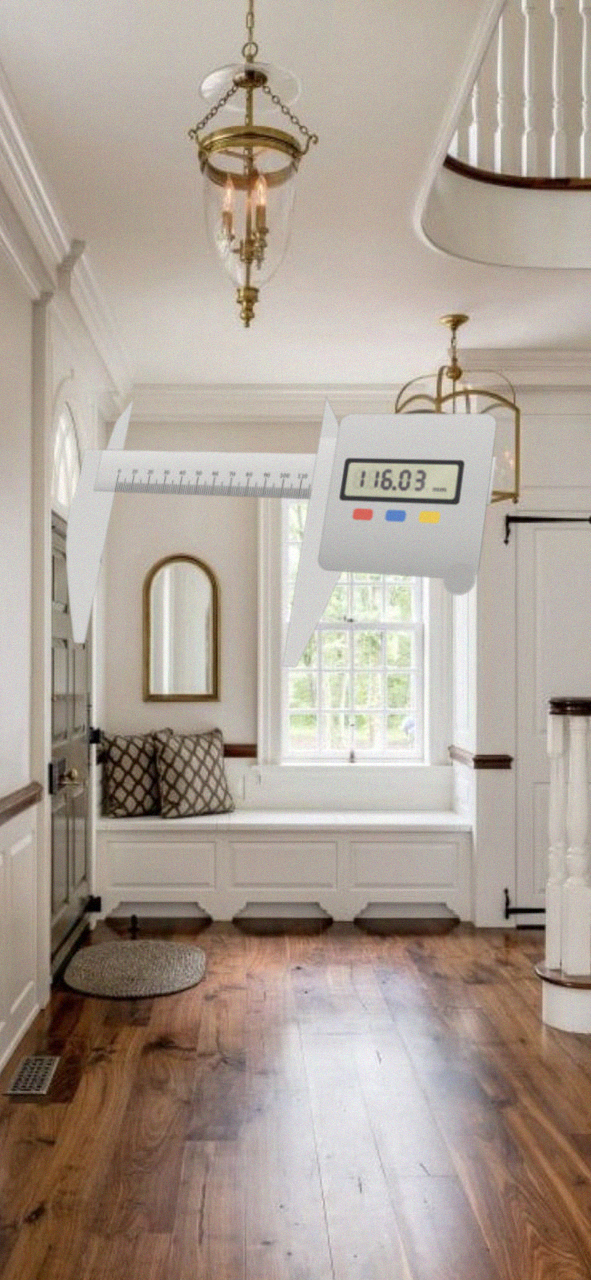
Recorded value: 116.03 (mm)
